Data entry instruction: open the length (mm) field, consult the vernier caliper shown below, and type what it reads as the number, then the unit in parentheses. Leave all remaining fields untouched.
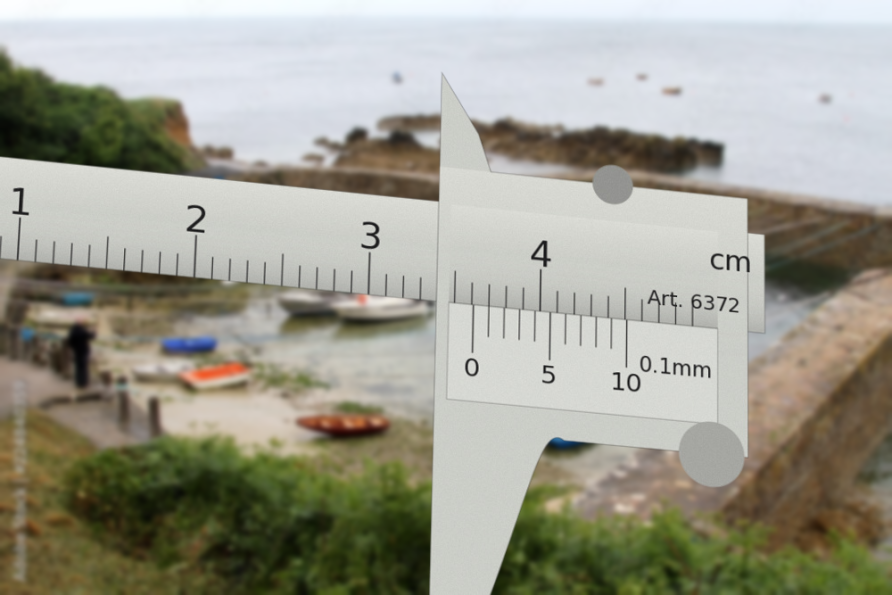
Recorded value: 36.1 (mm)
